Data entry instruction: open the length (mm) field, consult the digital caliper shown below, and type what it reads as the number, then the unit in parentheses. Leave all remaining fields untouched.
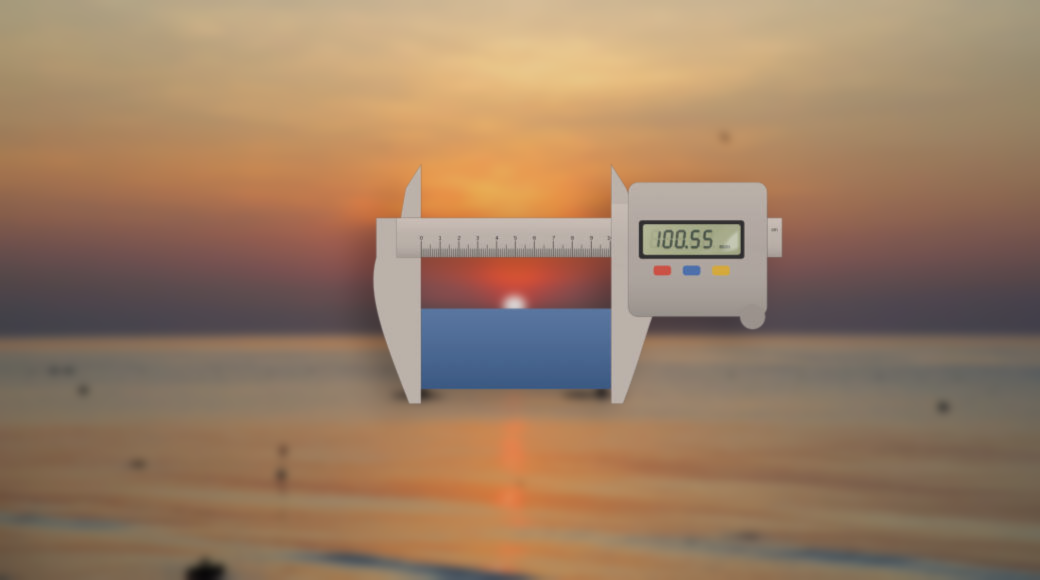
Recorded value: 100.55 (mm)
